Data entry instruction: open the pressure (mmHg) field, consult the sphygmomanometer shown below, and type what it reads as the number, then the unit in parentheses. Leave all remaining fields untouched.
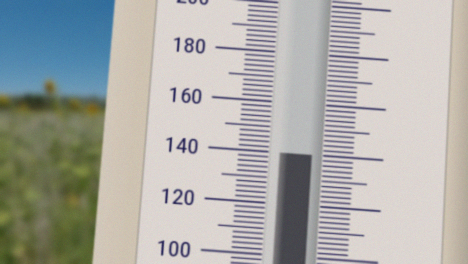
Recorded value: 140 (mmHg)
